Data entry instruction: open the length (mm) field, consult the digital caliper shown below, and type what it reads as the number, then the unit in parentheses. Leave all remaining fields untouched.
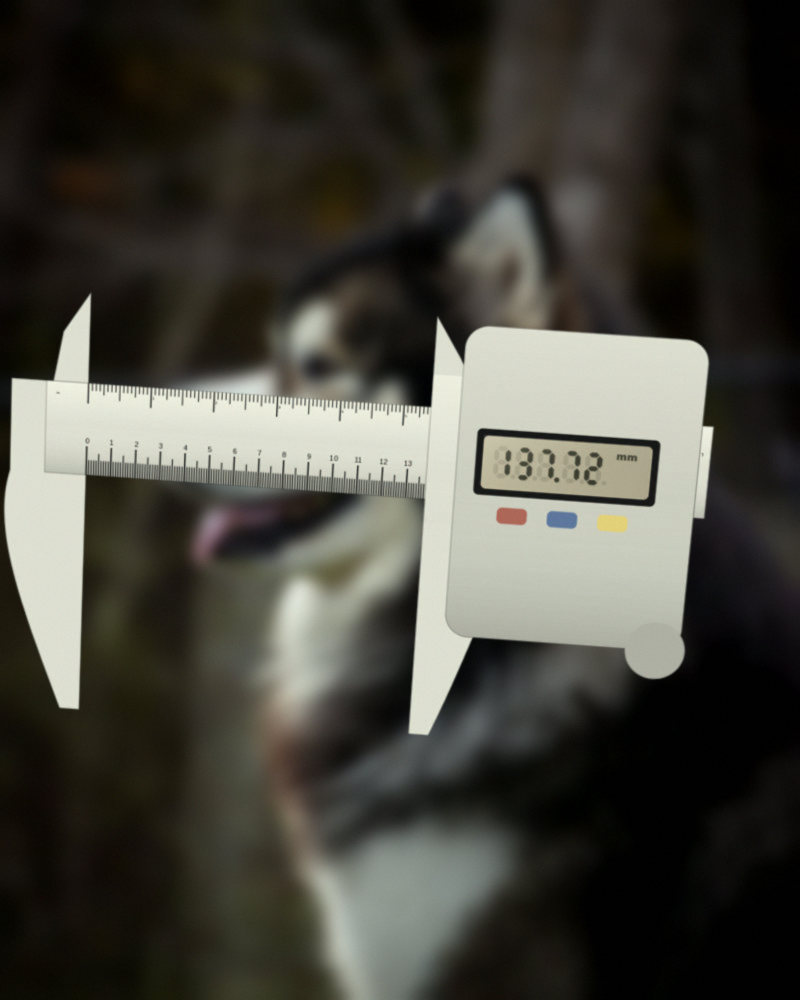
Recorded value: 137.72 (mm)
